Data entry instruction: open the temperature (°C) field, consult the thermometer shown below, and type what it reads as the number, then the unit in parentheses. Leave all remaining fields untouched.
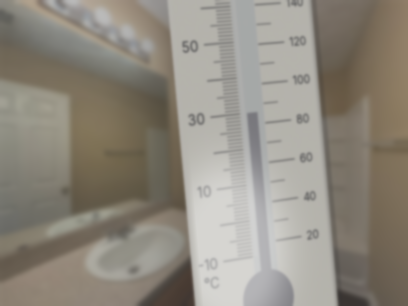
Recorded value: 30 (°C)
